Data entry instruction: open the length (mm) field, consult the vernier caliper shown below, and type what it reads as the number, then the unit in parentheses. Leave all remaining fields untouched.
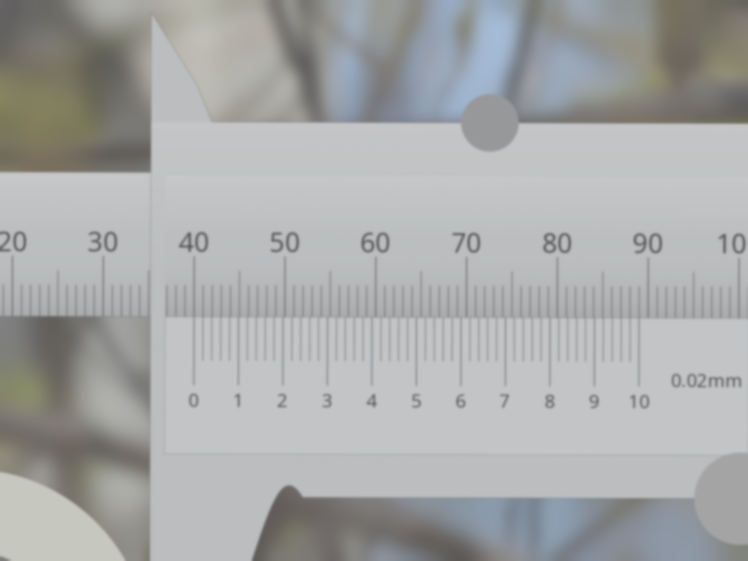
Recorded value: 40.0 (mm)
